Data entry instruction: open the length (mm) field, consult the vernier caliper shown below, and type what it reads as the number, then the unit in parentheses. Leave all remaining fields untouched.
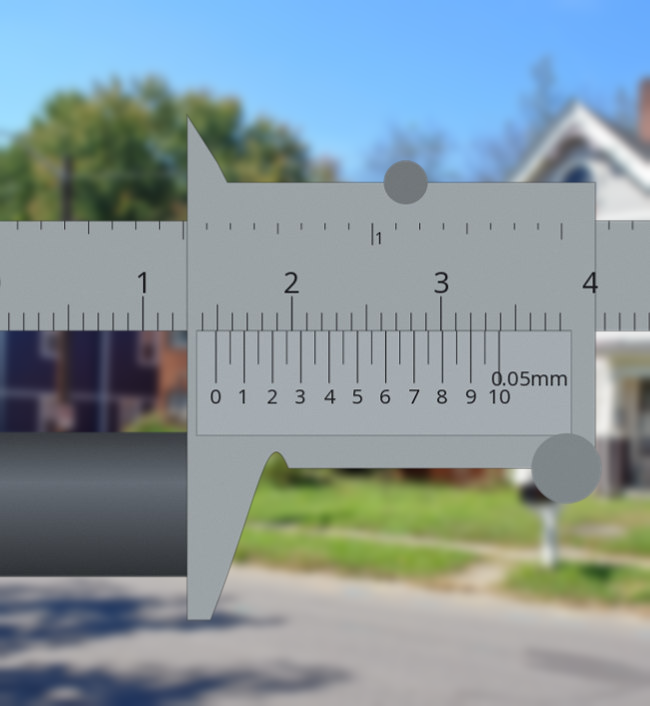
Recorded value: 14.9 (mm)
